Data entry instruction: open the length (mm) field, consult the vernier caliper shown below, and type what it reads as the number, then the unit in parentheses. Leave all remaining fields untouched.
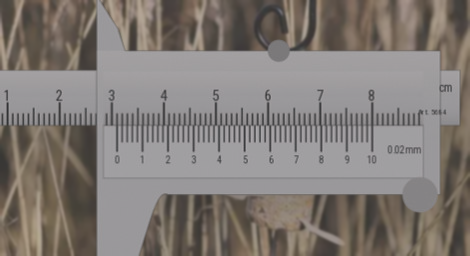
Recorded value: 31.0 (mm)
